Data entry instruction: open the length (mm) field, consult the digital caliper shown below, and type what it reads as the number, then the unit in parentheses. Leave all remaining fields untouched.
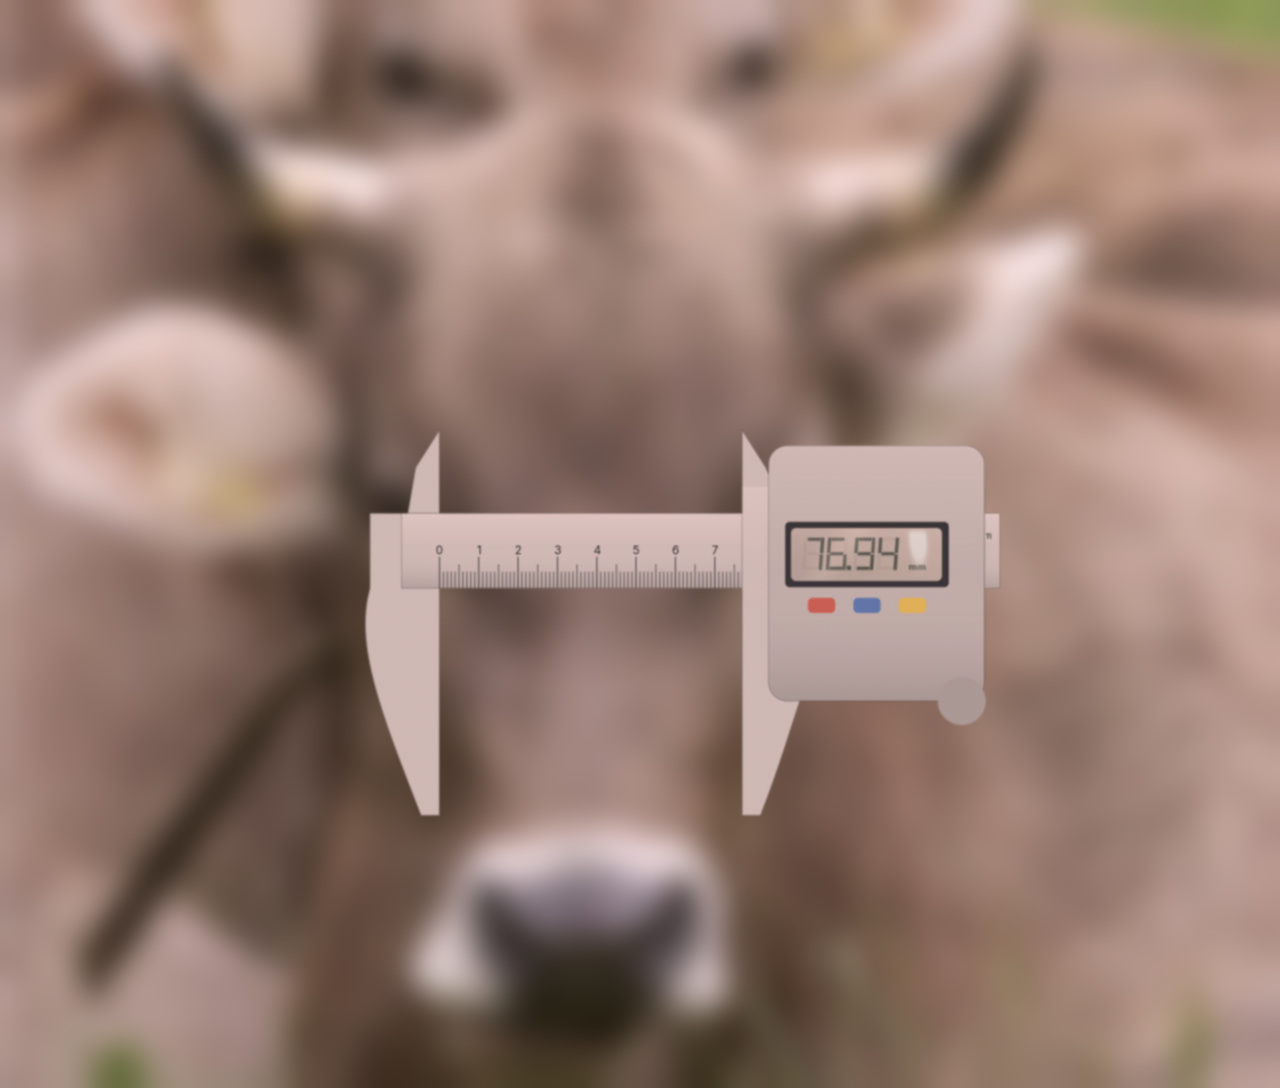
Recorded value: 76.94 (mm)
